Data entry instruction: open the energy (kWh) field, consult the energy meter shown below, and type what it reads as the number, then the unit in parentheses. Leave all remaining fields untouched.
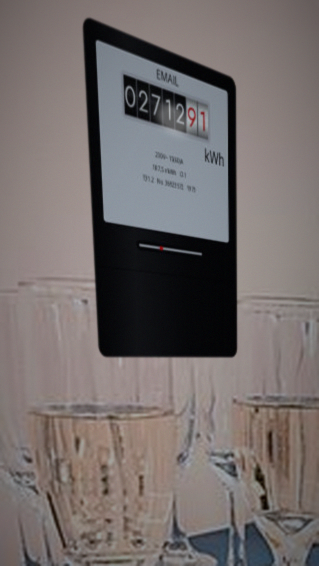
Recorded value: 2712.91 (kWh)
